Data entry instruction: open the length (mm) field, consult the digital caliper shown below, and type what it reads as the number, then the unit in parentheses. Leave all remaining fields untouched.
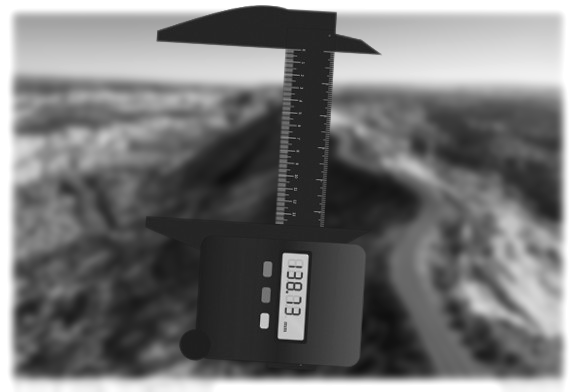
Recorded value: 138.73 (mm)
